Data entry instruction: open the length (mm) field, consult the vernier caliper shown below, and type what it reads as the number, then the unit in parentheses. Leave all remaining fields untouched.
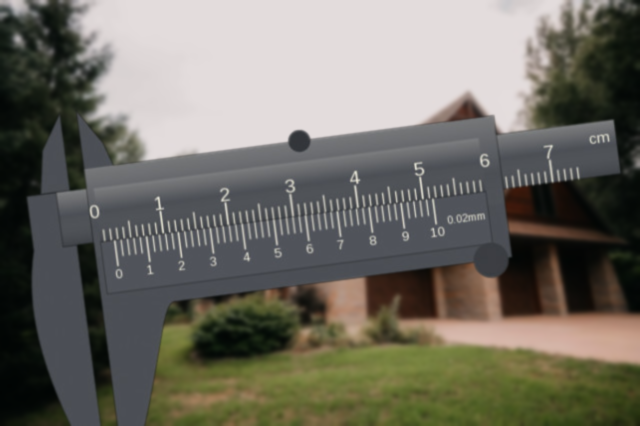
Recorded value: 2.5 (mm)
